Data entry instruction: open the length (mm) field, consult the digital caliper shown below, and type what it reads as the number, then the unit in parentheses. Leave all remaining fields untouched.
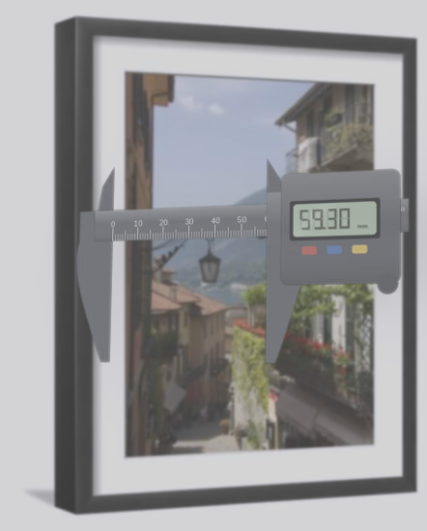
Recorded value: 59.30 (mm)
